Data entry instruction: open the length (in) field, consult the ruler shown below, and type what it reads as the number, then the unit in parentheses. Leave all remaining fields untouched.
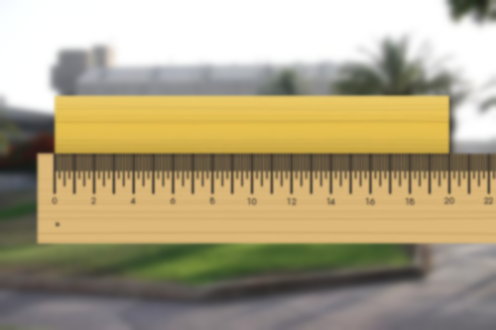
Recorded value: 20 (in)
